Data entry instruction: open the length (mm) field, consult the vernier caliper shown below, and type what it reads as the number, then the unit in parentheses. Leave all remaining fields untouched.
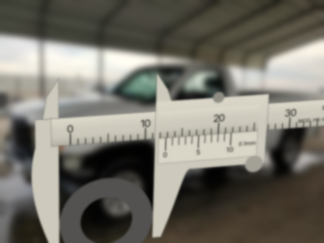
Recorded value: 12.8 (mm)
